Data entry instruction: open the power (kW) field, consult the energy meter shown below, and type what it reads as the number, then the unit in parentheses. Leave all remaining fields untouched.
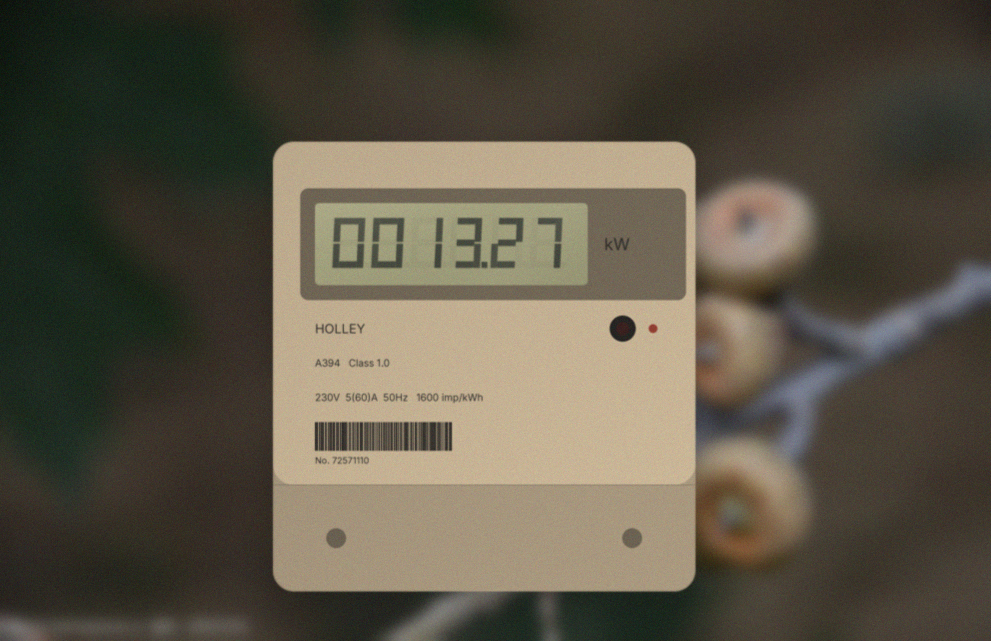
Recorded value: 13.27 (kW)
